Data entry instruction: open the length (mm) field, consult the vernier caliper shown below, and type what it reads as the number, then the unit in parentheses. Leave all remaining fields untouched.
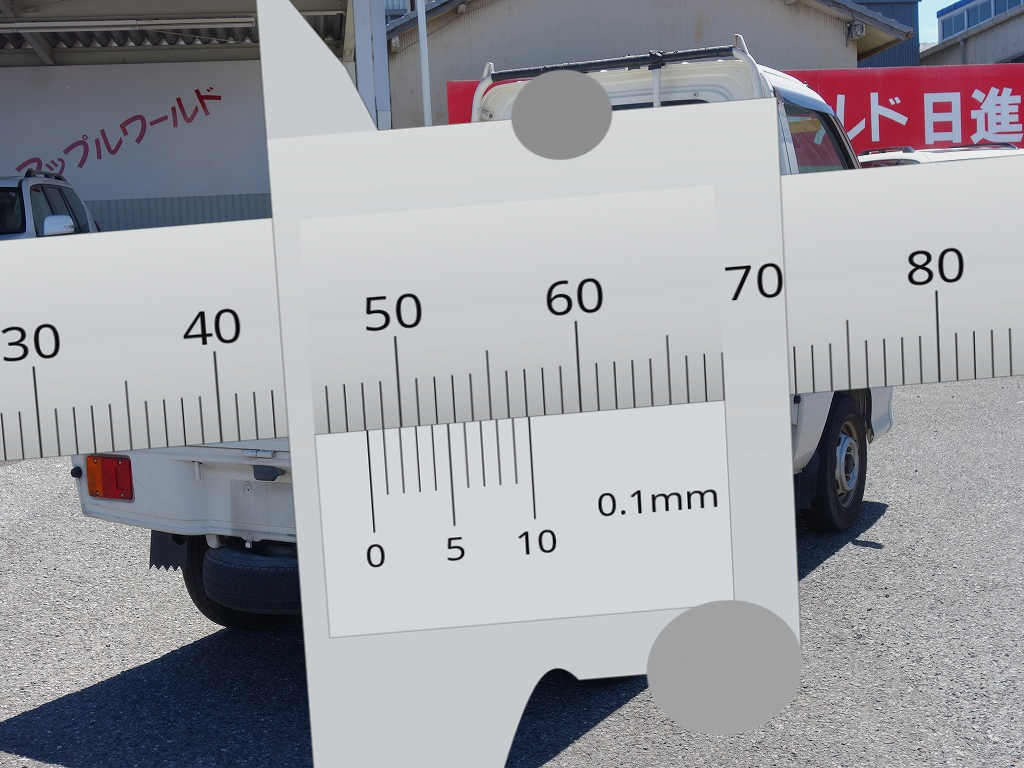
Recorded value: 48.1 (mm)
